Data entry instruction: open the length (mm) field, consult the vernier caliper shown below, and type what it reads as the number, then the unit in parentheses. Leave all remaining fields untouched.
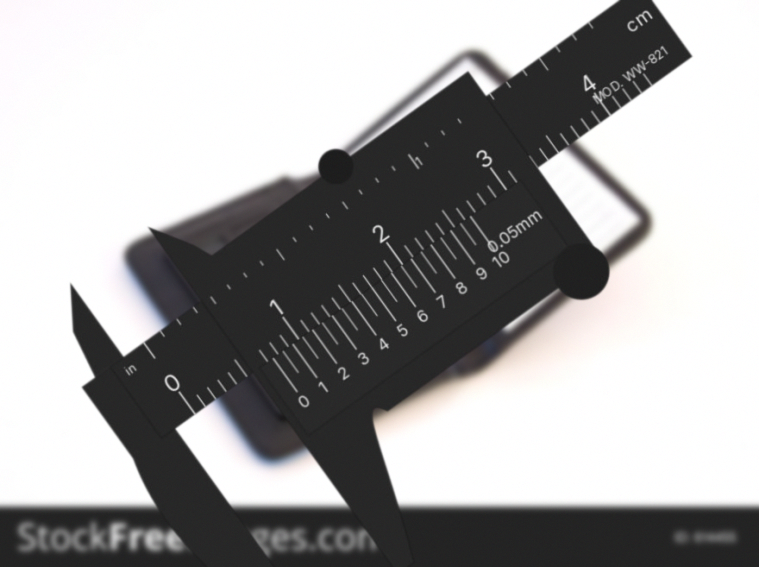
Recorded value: 7.5 (mm)
